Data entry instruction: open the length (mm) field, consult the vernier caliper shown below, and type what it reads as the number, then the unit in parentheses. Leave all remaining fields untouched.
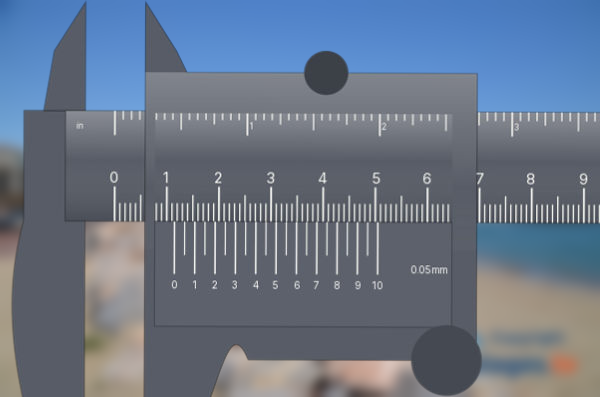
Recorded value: 11.5 (mm)
